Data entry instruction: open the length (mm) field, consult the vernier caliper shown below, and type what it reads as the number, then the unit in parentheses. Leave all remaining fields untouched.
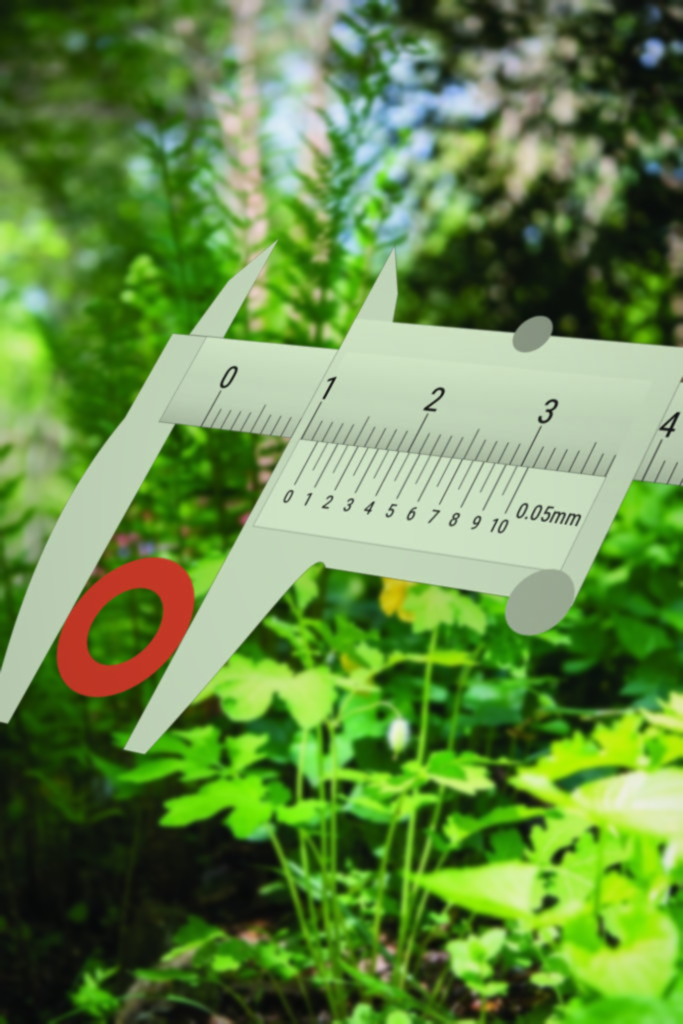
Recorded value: 11.6 (mm)
